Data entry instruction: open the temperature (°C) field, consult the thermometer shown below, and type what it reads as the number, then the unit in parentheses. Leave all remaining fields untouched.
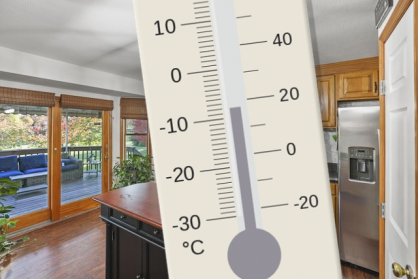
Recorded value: -8 (°C)
